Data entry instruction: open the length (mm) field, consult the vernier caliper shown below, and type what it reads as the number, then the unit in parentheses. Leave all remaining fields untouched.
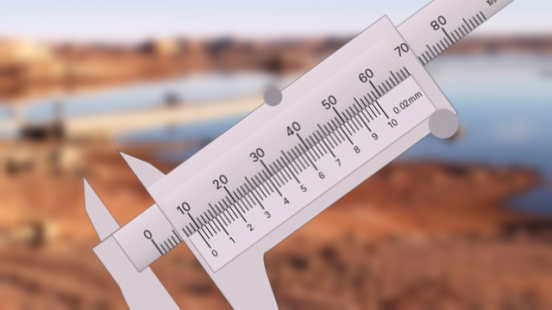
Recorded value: 9.5 (mm)
